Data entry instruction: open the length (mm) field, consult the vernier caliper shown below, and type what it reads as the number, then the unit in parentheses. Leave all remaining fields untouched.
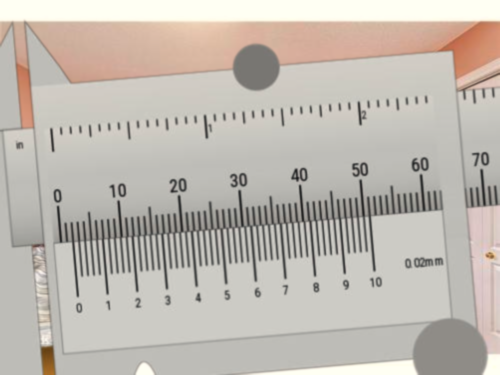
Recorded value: 2.0 (mm)
